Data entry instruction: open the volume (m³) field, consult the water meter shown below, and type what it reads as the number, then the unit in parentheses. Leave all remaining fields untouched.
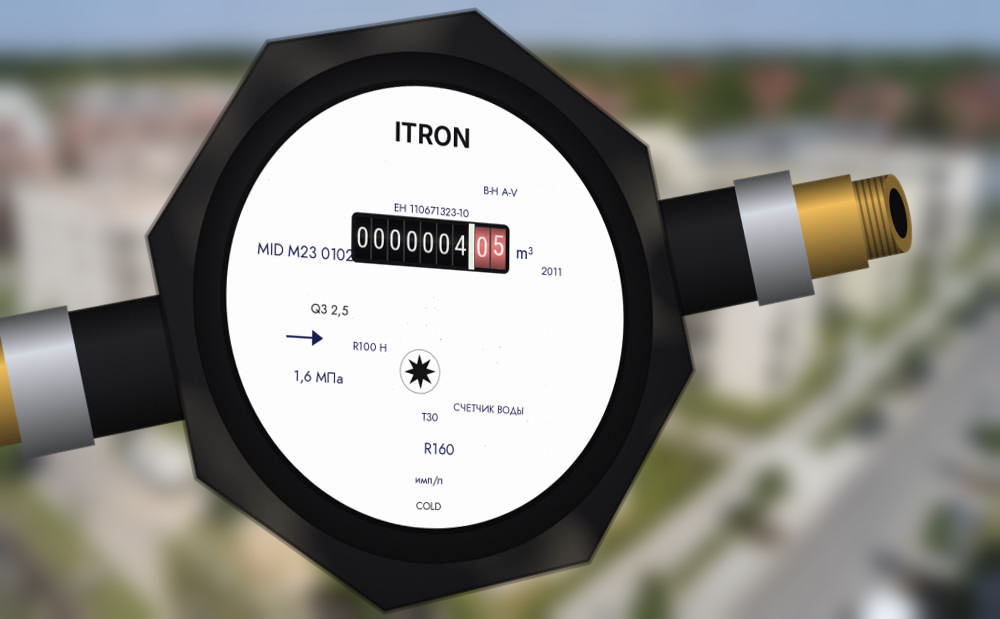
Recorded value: 4.05 (m³)
